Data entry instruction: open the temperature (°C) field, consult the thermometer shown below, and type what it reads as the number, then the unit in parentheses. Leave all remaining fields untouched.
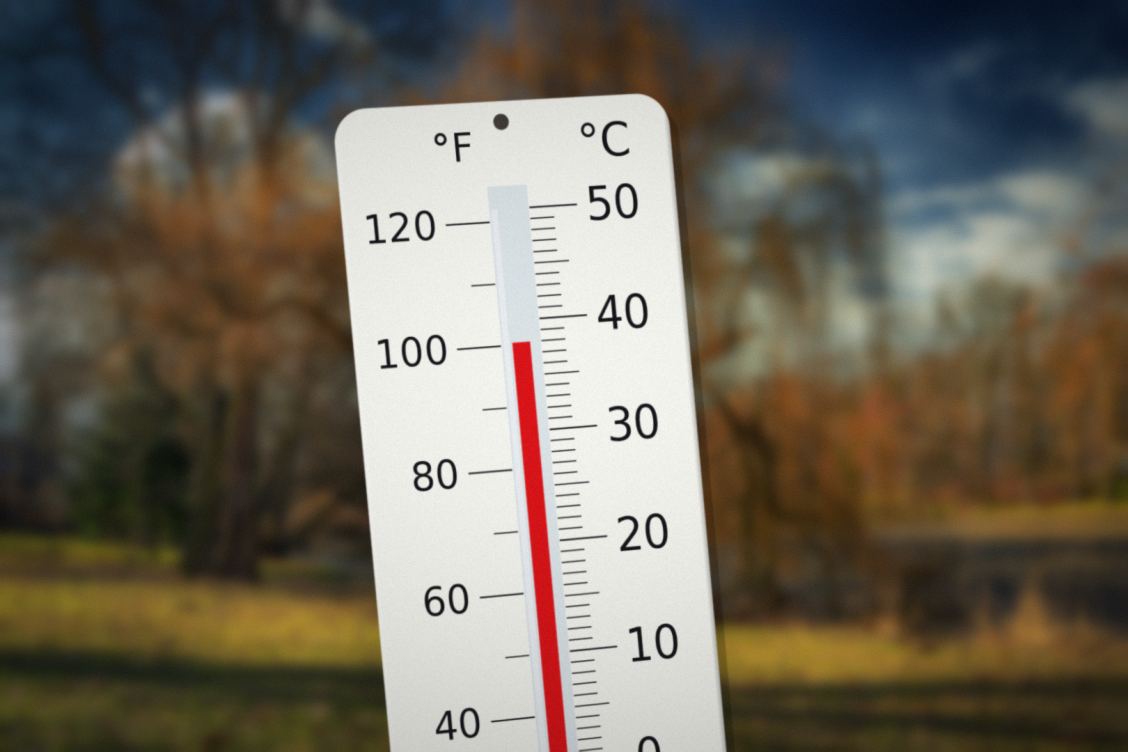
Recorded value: 38 (°C)
